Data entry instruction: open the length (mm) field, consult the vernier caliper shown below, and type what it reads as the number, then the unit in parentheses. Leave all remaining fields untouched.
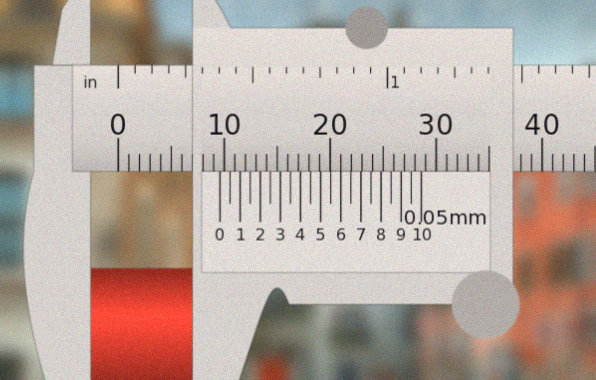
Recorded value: 9.6 (mm)
